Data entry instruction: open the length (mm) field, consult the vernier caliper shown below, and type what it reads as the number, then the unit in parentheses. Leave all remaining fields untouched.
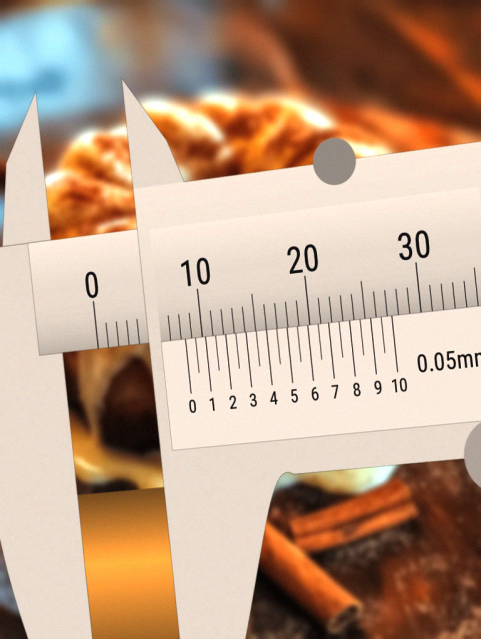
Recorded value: 8.4 (mm)
